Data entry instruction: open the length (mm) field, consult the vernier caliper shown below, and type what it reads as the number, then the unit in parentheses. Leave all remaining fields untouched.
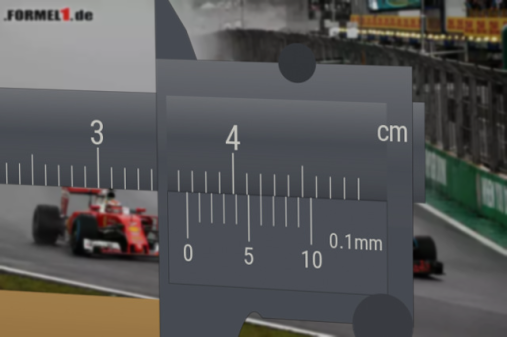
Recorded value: 36.6 (mm)
